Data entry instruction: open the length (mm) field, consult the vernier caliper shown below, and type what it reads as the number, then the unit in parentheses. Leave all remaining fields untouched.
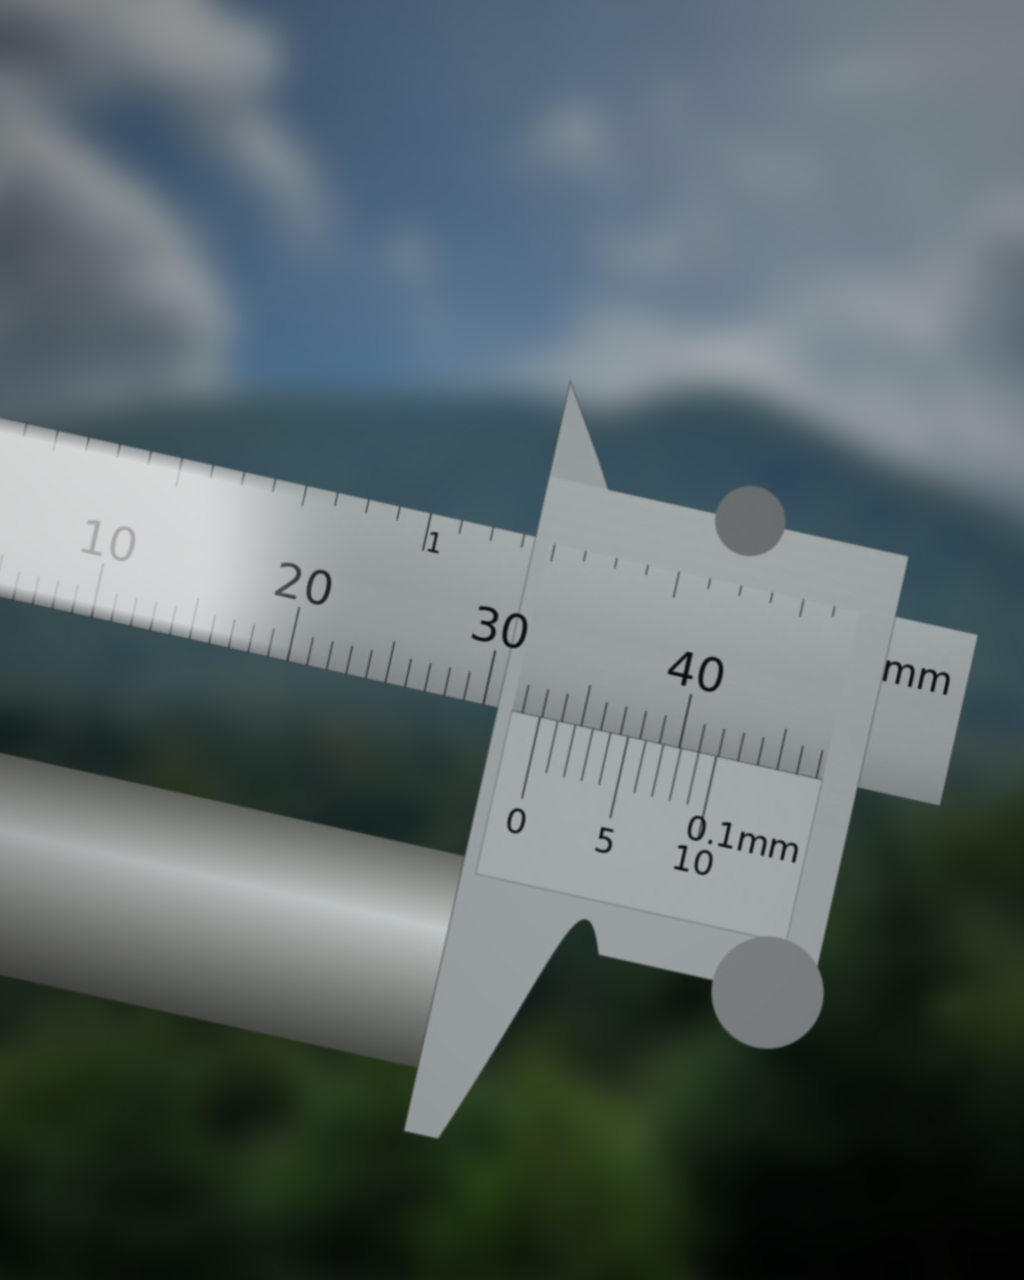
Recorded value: 32.9 (mm)
